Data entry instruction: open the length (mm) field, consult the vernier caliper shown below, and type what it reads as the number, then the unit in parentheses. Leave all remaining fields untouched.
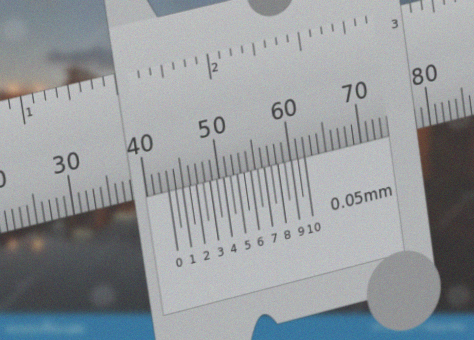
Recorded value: 43.0 (mm)
